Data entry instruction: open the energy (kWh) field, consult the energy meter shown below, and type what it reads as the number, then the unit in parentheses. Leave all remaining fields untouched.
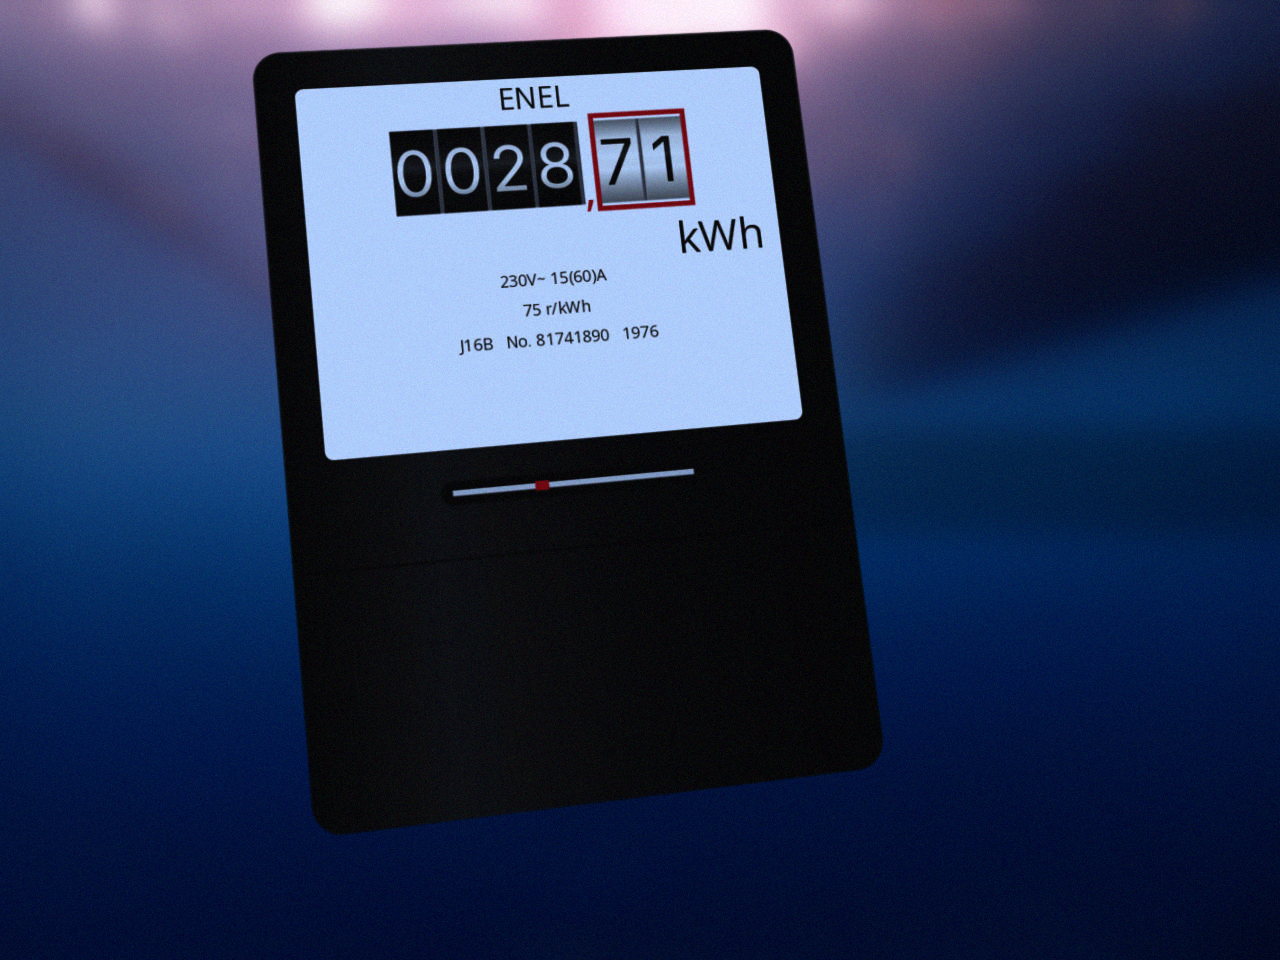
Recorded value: 28.71 (kWh)
